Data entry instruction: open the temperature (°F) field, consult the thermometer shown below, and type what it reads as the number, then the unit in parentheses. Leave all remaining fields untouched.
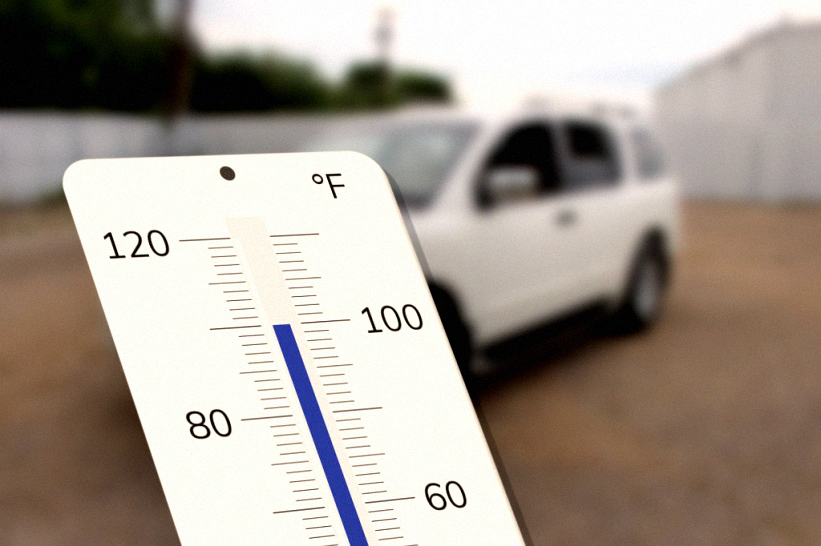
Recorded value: 100 (°F)
